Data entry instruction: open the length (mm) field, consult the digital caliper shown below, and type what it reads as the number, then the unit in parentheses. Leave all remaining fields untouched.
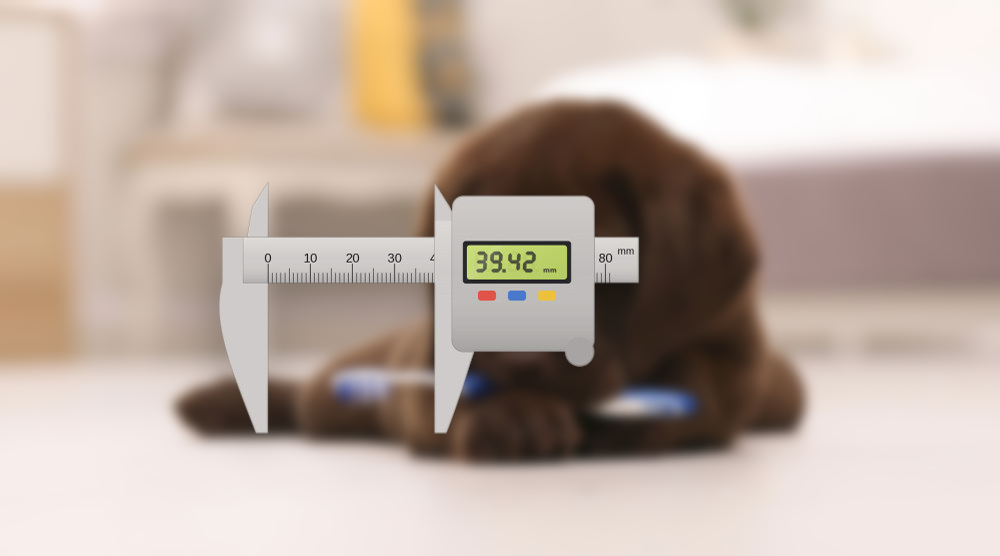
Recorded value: 39.42 (mm)
